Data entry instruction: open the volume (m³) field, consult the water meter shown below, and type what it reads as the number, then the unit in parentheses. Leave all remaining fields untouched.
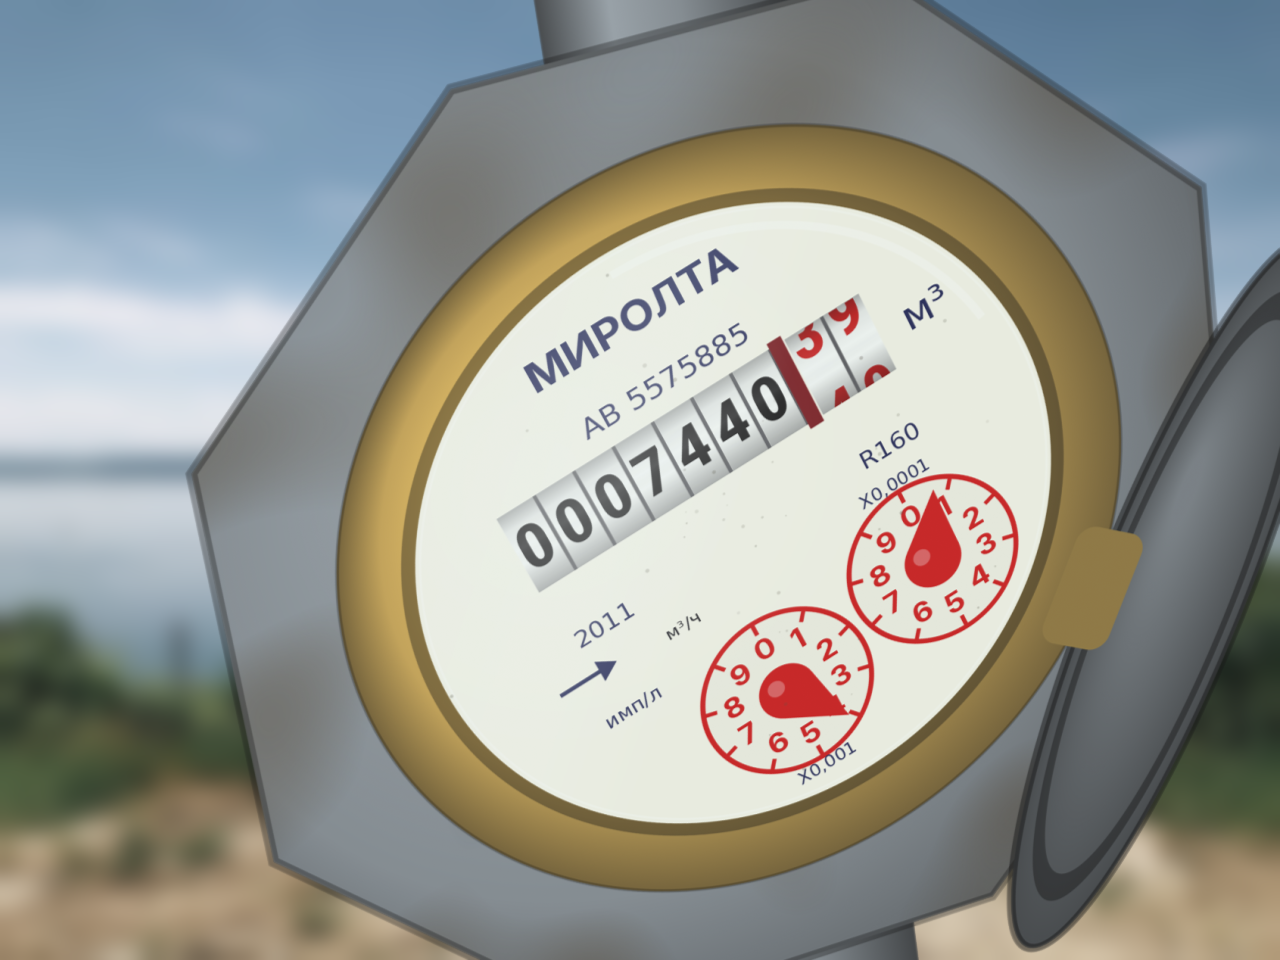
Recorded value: 7440.3940 (m³)
